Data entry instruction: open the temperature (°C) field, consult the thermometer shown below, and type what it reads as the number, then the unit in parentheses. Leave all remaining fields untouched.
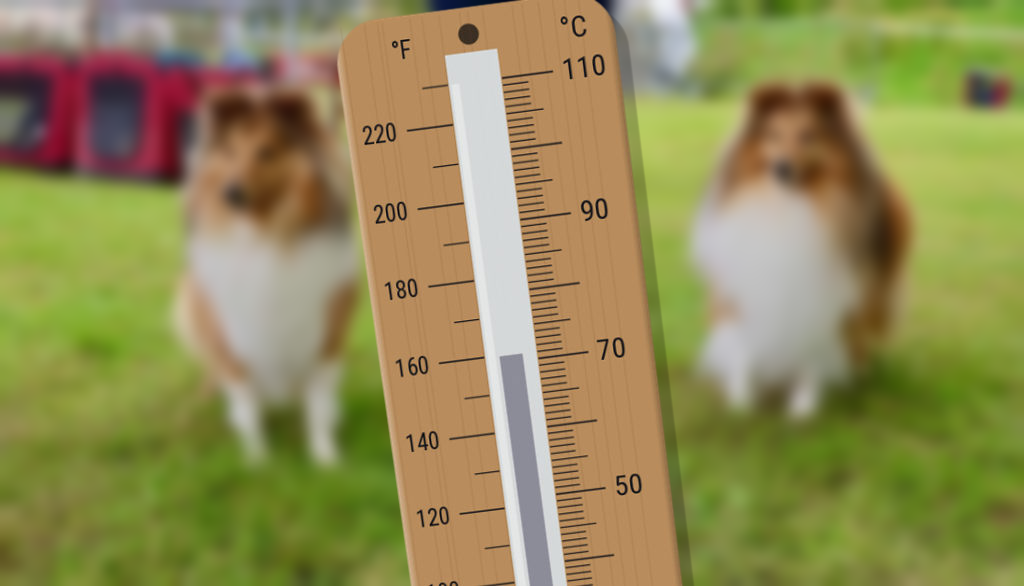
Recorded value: 71 (°C)
